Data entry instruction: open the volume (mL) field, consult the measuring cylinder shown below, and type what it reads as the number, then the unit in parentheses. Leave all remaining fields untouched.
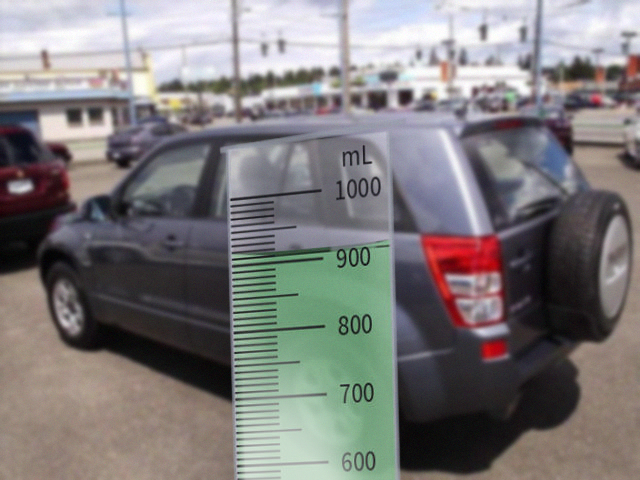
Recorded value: 910 (mL)
